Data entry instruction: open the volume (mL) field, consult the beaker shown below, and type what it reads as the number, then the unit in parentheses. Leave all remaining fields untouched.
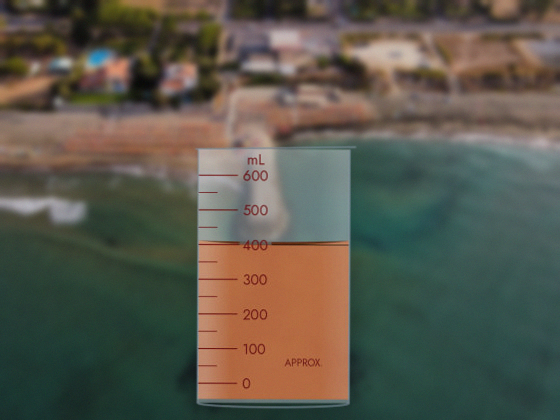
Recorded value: 400 (mL)
